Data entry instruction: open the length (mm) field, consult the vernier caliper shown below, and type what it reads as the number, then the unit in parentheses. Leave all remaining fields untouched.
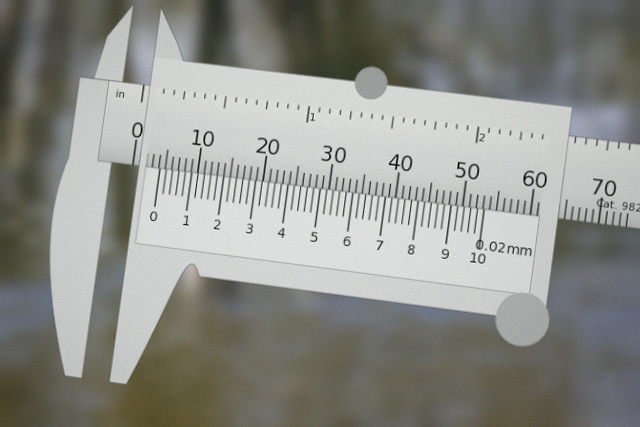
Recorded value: 4.2 (mm)
